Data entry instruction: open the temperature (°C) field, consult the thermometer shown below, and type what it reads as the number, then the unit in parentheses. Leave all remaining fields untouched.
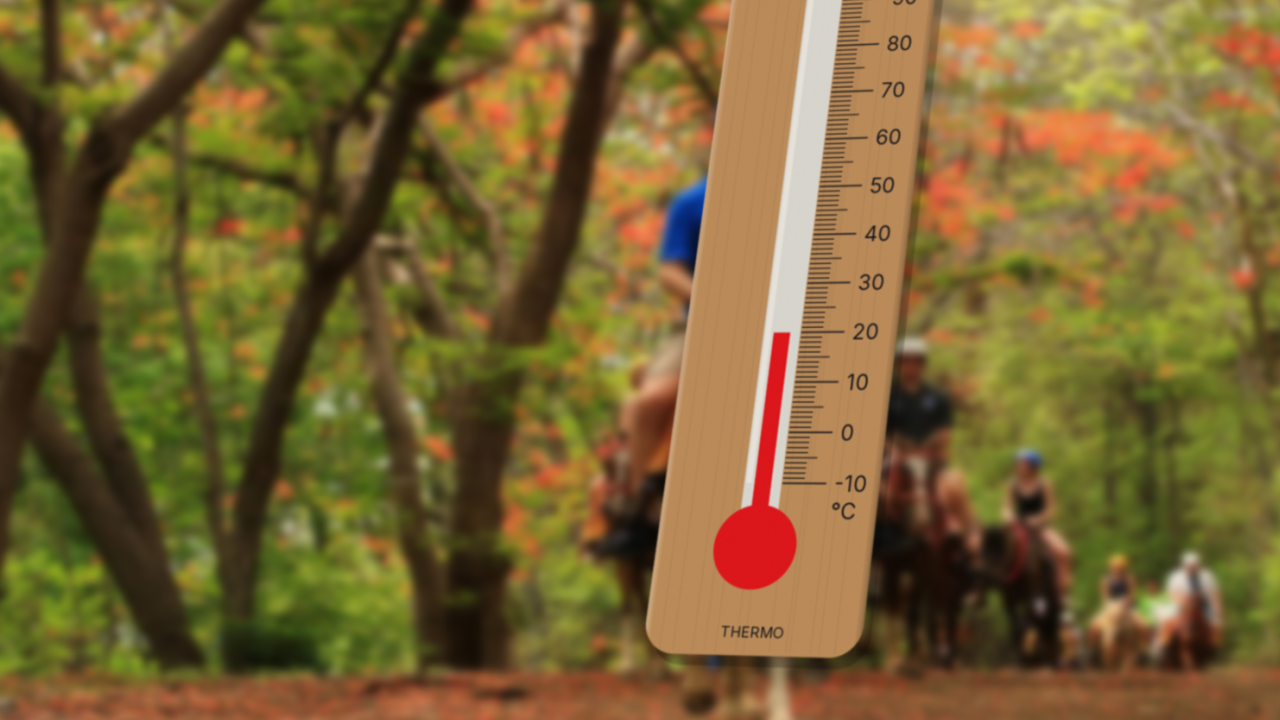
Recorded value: 20 (°C)
